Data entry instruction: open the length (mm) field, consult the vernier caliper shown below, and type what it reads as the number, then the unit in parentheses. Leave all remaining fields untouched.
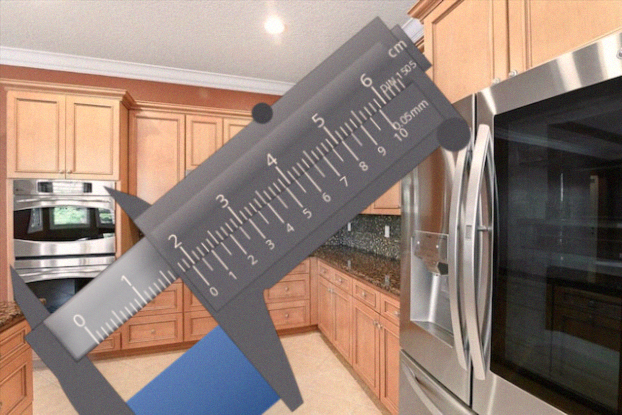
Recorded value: 19.6 (mm)
